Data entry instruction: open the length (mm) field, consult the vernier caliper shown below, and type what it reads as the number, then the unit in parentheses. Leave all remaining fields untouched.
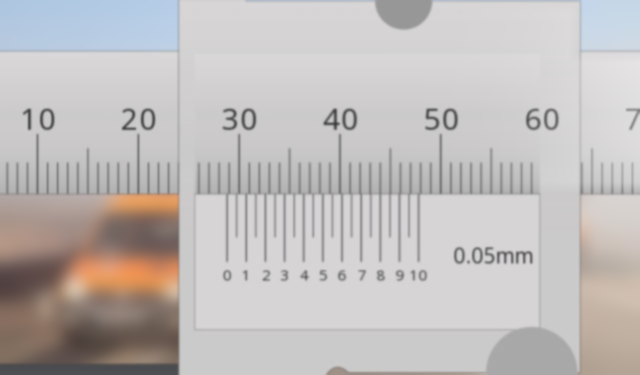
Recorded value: 28.8 (mm)
